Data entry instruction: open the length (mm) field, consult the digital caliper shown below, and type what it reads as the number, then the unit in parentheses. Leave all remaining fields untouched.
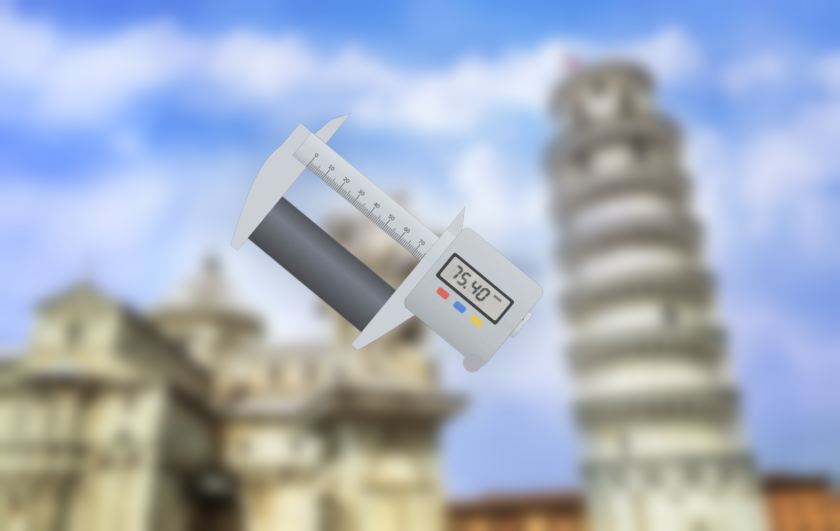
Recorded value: 75.40 (mm)
